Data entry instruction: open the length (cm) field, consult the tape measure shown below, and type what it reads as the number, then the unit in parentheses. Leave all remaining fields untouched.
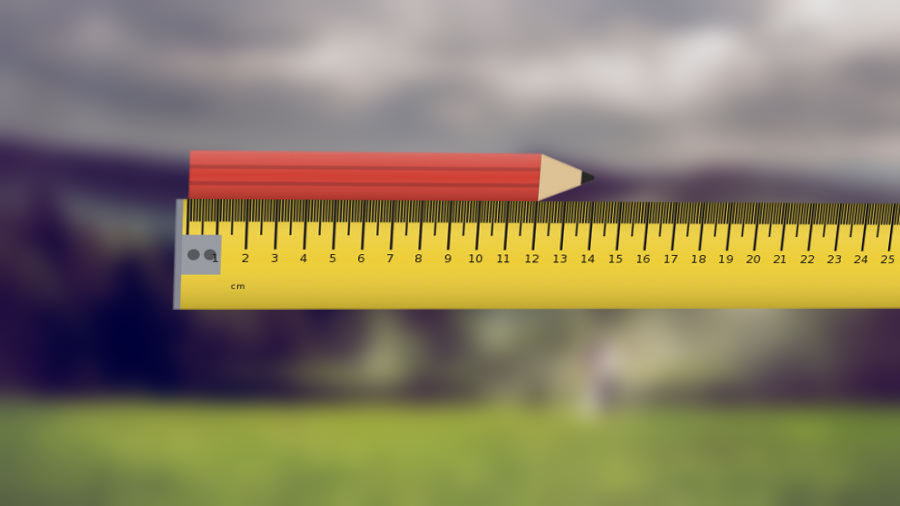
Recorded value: 14 (cm)
